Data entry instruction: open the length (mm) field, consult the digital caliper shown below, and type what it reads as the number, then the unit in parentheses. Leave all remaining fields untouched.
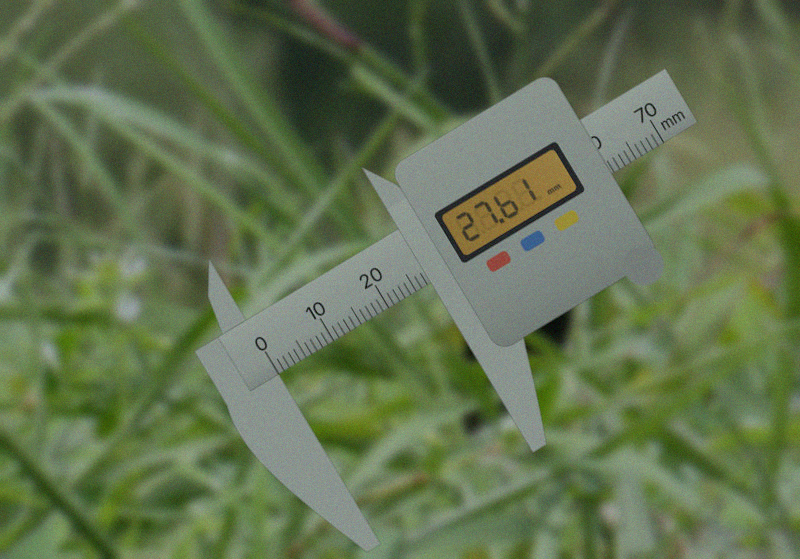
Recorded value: 27.61 (mm)
